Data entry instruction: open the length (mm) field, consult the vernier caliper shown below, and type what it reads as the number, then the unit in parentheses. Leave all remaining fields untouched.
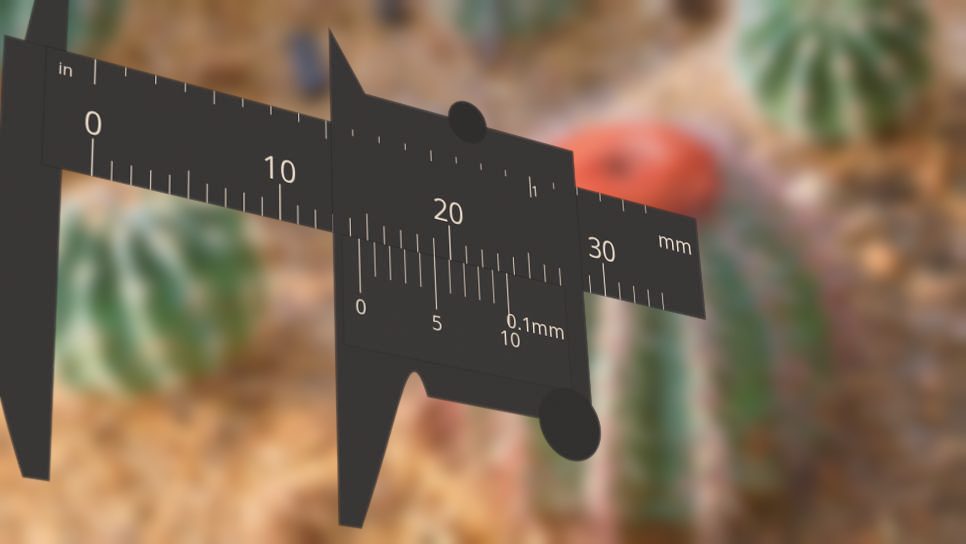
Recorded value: 14.5 (mm)
